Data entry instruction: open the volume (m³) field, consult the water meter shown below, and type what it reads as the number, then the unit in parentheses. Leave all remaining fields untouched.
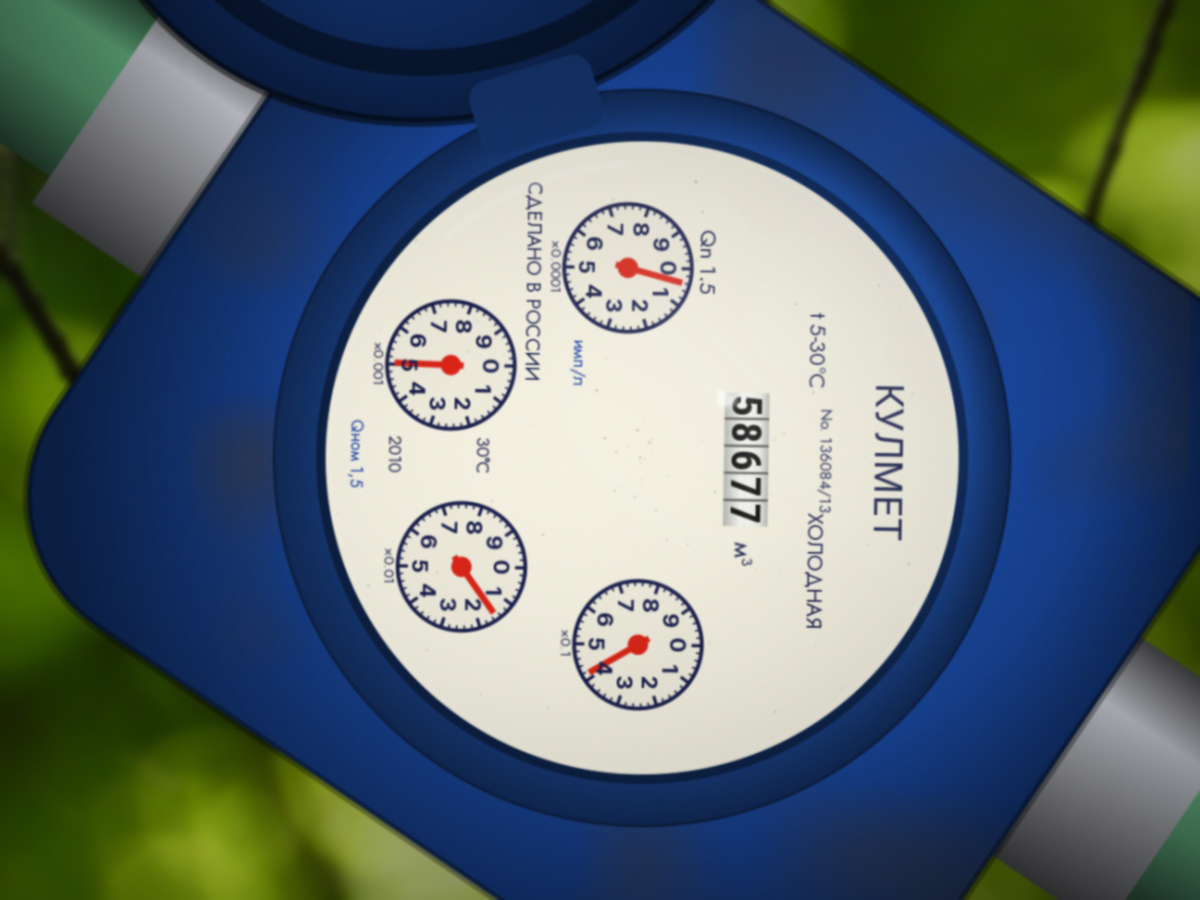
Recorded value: 58677.4150 (m³)
